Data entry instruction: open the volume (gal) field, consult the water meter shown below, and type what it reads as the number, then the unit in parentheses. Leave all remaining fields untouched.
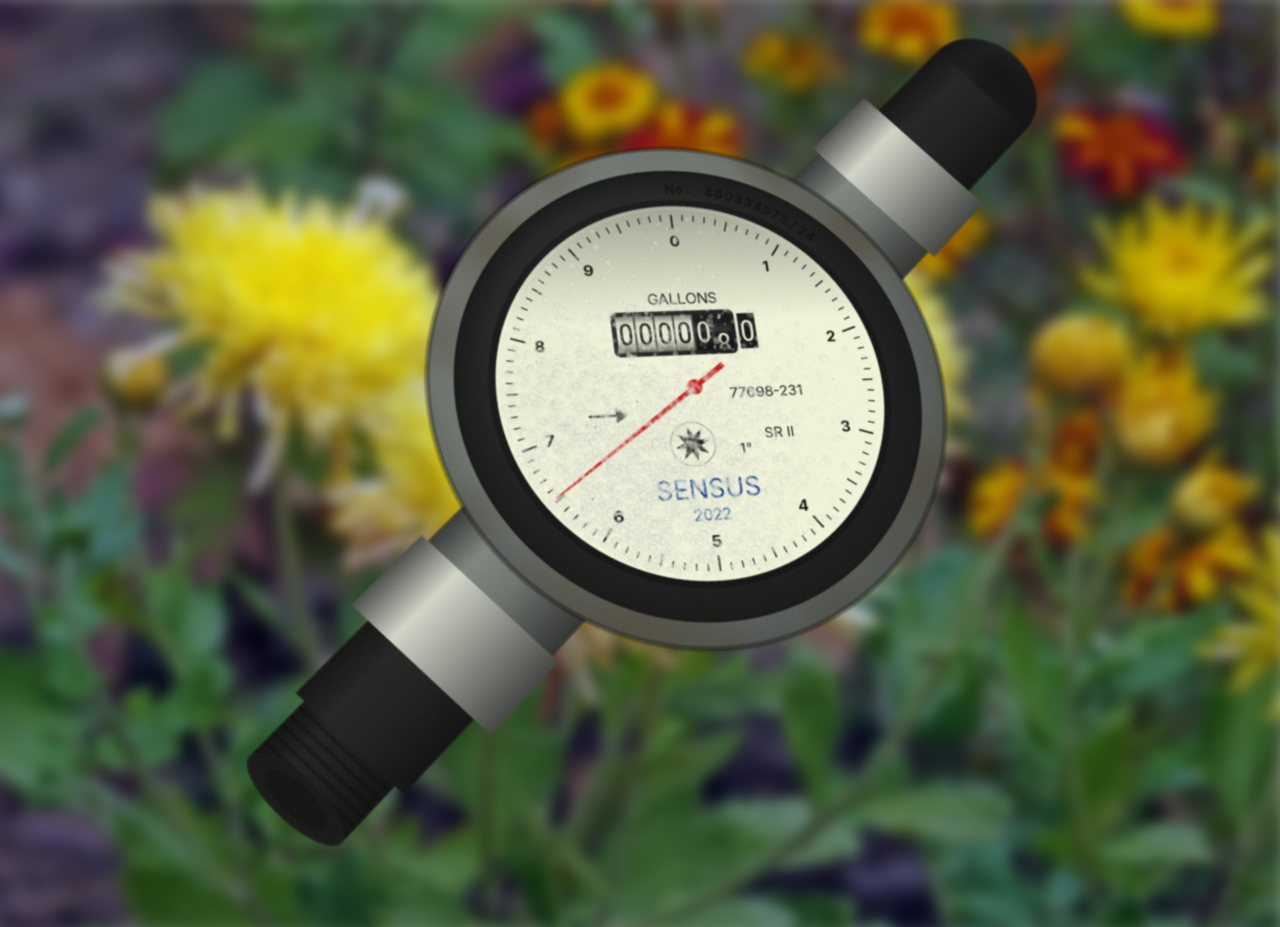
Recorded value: 76.5 (gal)
